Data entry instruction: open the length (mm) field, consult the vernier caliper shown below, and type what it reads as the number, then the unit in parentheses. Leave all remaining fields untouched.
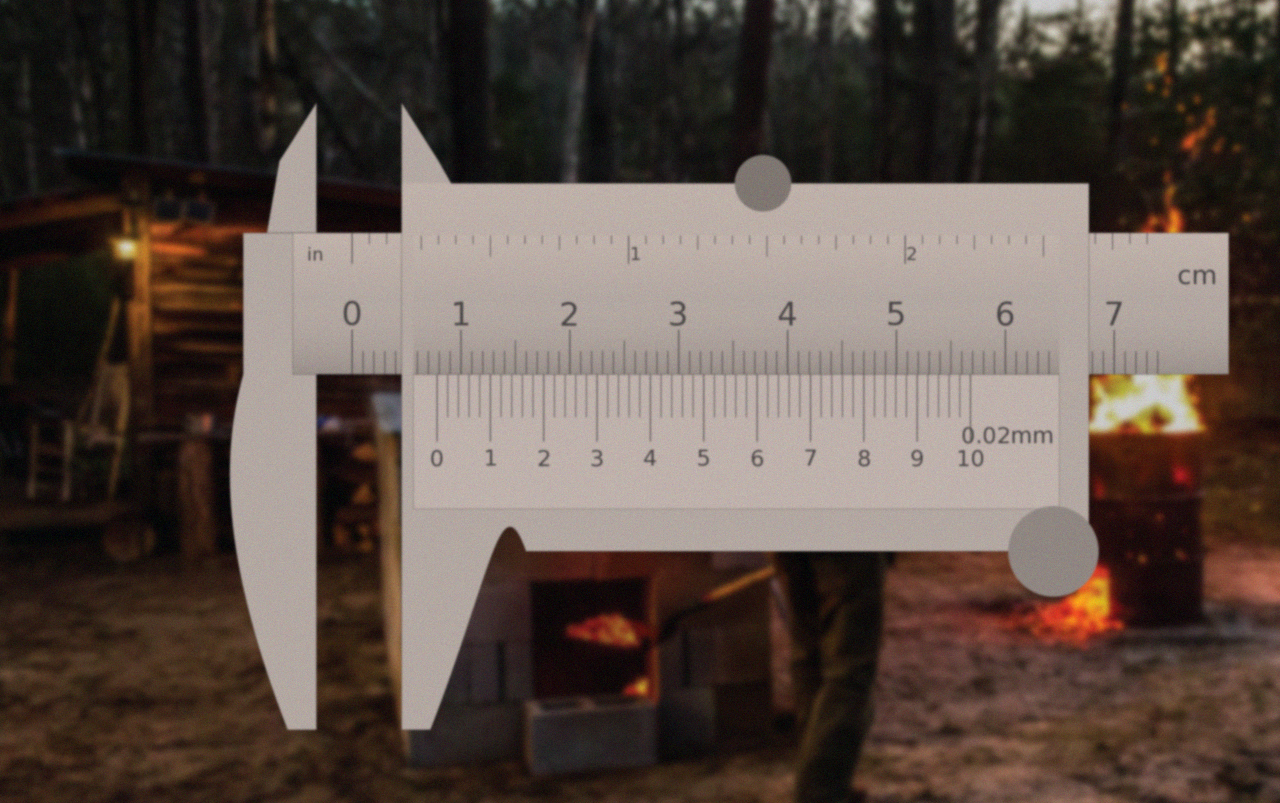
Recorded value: 7.8 (mm)
